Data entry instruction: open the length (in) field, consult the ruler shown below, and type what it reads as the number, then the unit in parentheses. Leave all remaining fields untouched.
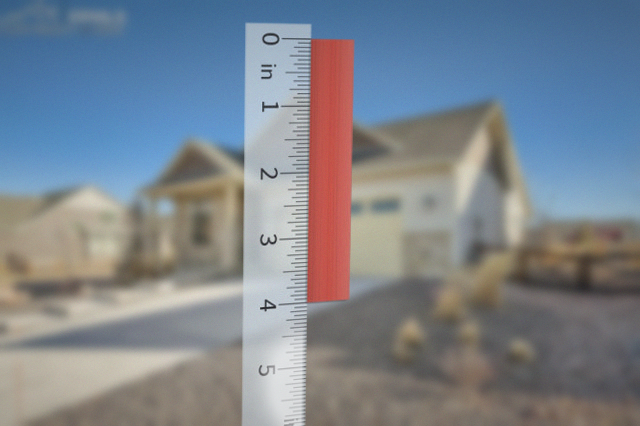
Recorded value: 4 (in)
